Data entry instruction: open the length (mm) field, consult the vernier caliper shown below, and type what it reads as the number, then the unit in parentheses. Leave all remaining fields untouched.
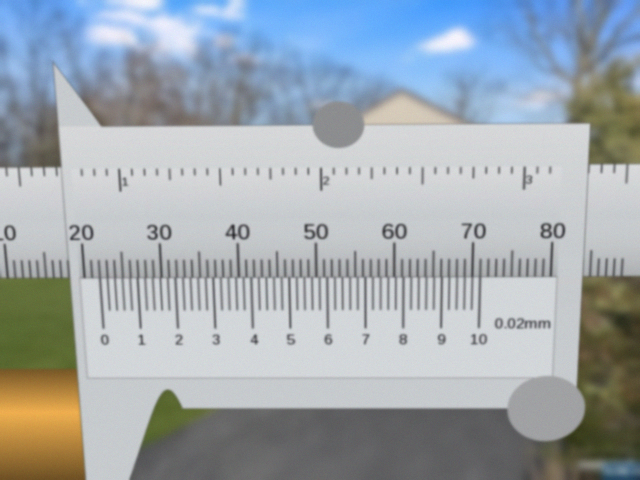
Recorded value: 22.0 (mm)
